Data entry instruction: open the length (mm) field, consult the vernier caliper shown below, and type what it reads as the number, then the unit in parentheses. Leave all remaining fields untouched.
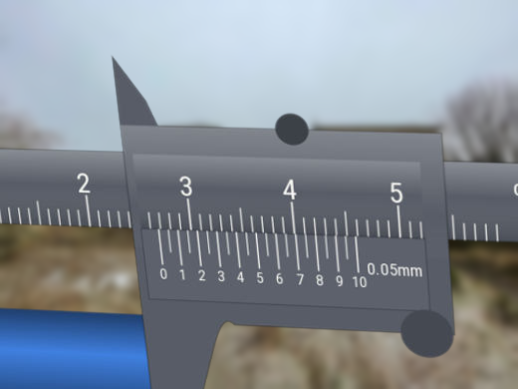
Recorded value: 26.8 (mm)
